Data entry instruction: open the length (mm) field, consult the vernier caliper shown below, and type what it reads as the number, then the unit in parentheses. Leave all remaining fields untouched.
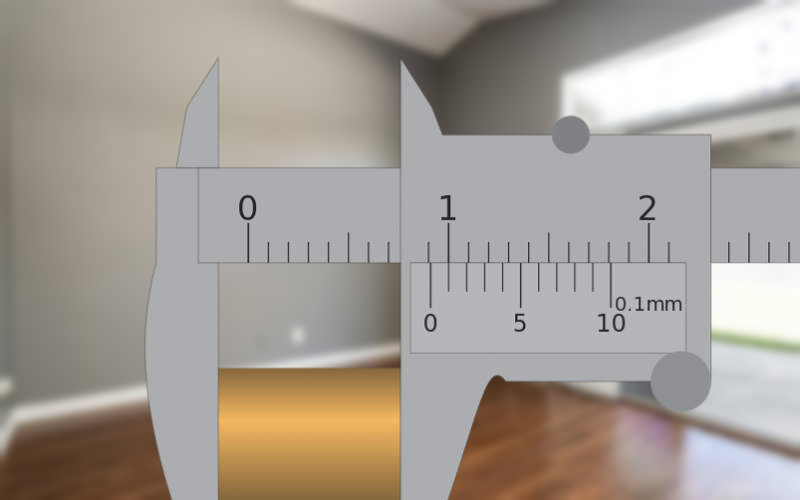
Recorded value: 9.1 (mm)
